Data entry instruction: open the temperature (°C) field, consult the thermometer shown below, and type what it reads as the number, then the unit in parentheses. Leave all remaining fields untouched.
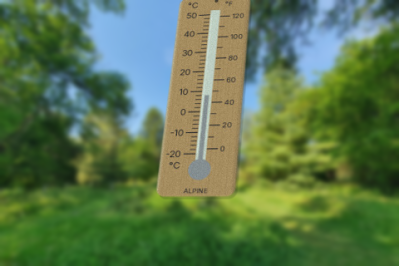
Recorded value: 8 (°C)
